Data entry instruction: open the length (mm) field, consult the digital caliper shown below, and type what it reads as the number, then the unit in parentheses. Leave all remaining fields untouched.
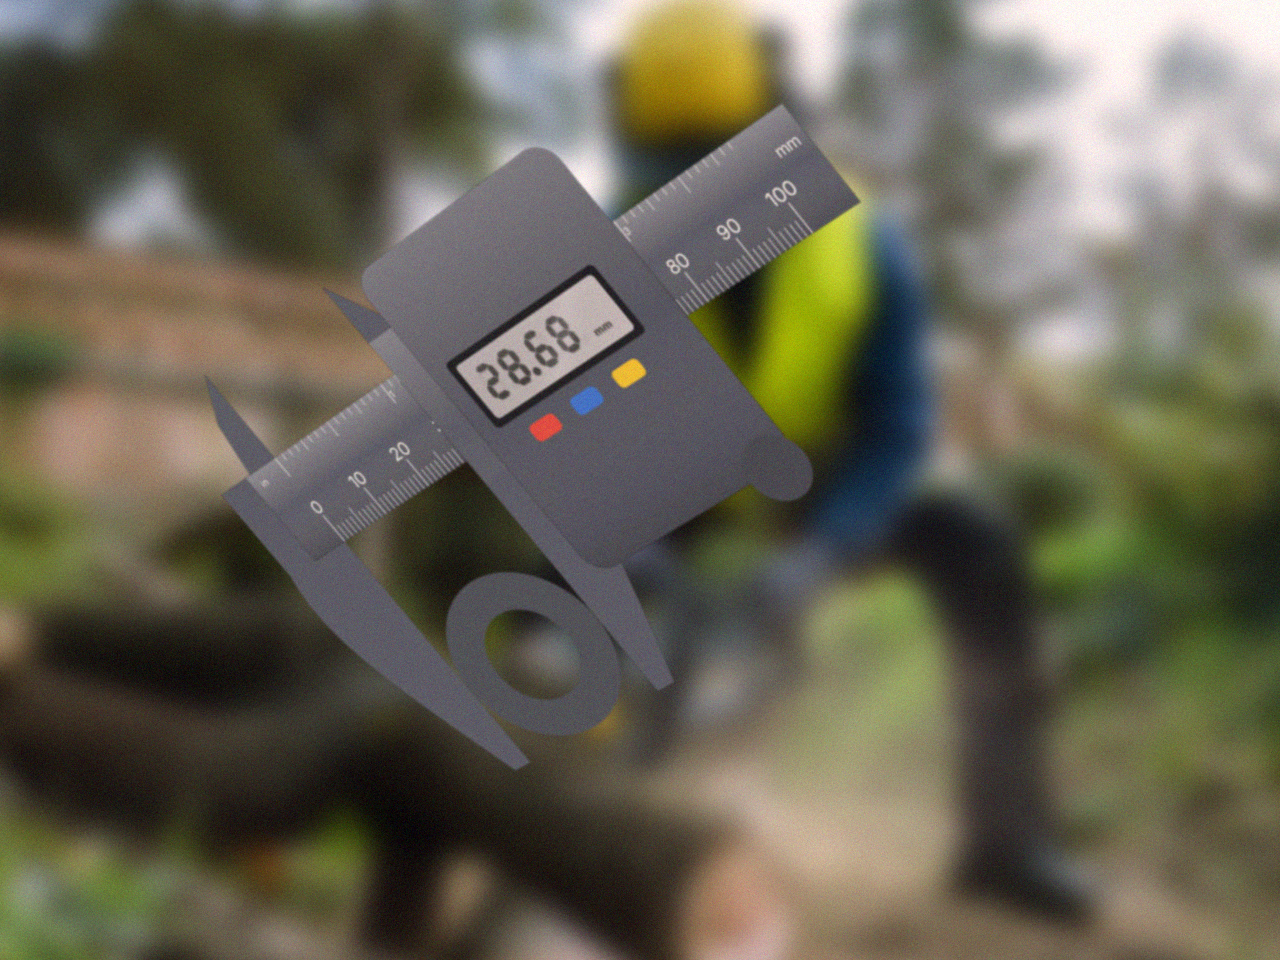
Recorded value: 28.68 (mm)
